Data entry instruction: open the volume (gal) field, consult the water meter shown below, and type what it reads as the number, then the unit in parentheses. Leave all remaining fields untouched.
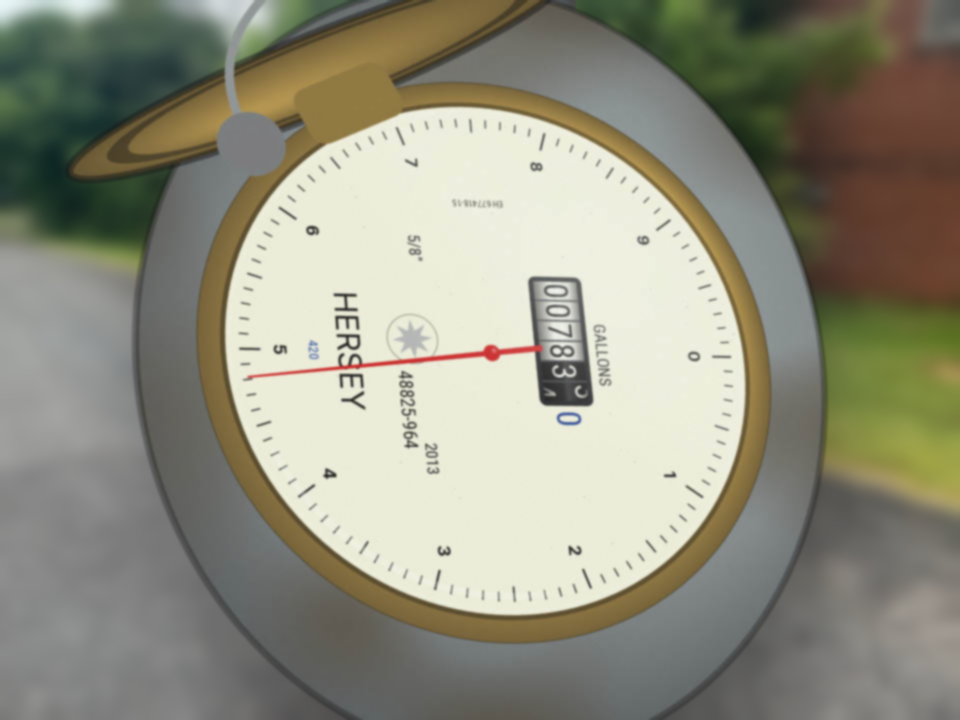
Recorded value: 78334.8 (gal)
